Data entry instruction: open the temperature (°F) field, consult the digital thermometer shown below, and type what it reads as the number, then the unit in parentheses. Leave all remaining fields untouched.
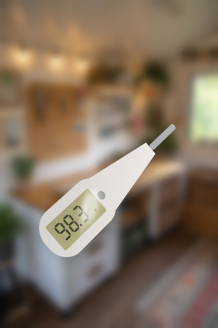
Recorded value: 98.3 (°F)
